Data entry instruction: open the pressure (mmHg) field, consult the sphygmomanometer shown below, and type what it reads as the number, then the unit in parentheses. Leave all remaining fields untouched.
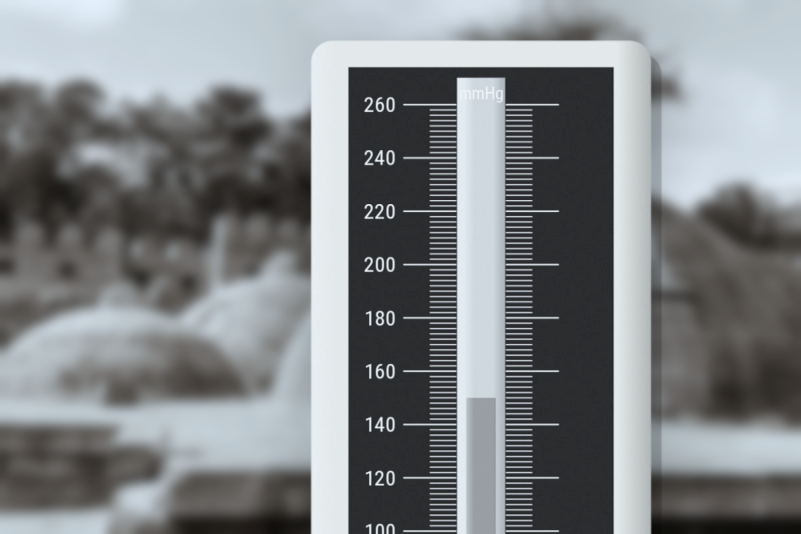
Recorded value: 150 (mmHg)
